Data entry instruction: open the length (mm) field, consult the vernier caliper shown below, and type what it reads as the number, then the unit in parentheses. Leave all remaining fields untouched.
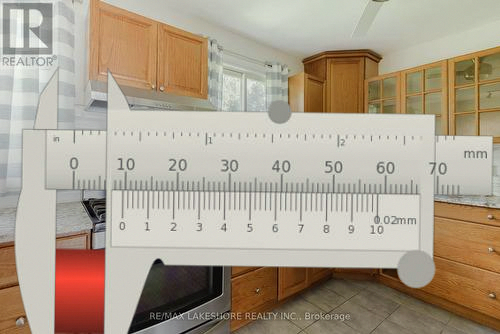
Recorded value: 9.5 (mm)
